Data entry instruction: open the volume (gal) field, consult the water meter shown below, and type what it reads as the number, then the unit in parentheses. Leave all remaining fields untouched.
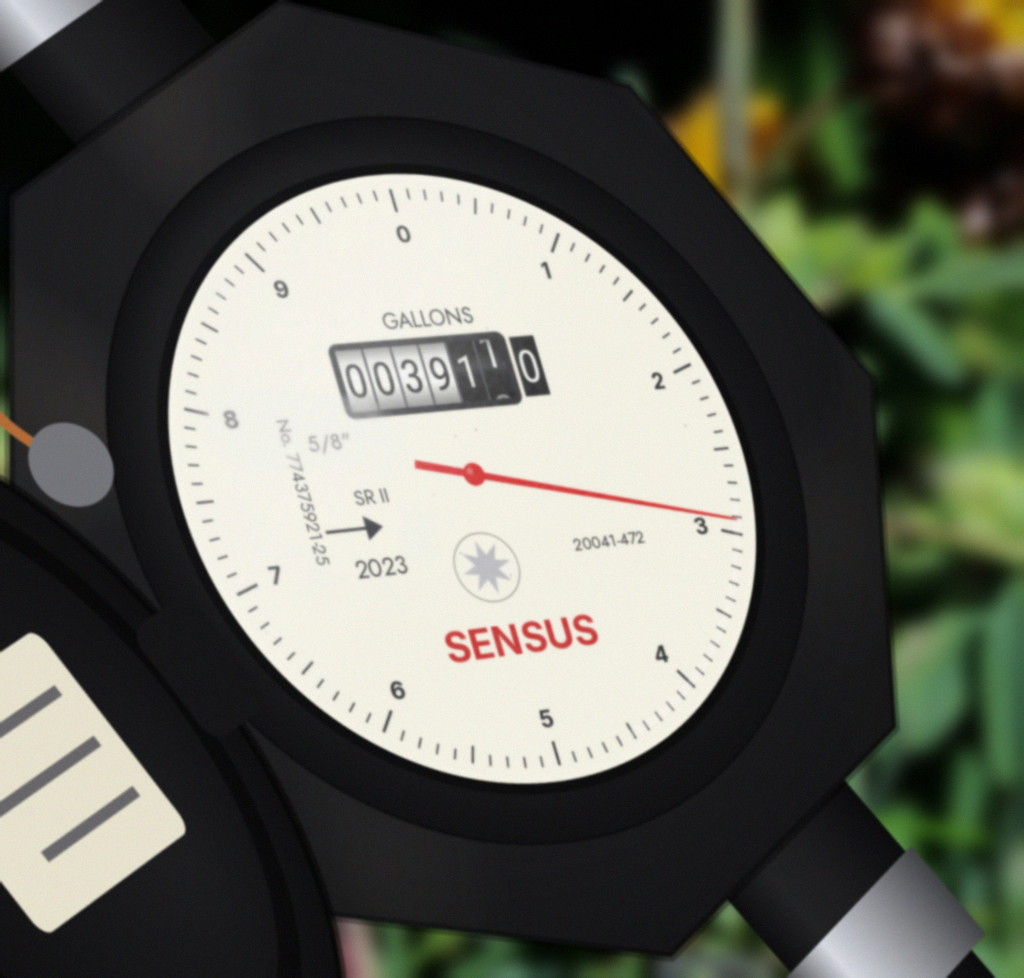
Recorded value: 39112.9 (gal)
